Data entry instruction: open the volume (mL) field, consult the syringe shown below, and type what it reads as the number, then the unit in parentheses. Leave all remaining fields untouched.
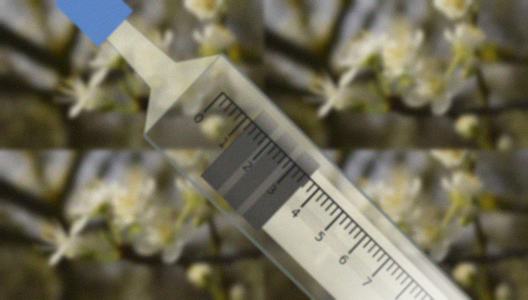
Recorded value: 1.2 (mL)
